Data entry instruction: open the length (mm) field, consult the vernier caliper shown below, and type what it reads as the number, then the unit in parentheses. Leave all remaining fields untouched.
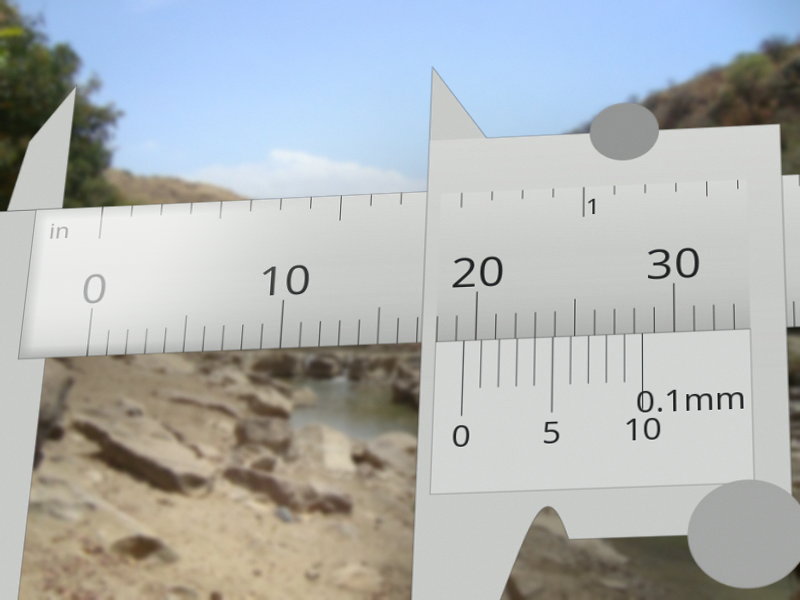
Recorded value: 19.4 (mm)
